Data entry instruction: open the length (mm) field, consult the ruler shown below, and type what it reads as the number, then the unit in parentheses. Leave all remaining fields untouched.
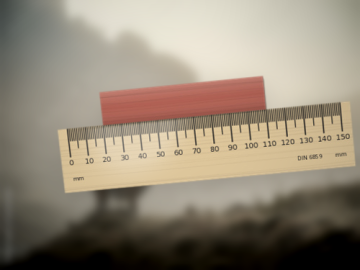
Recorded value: 90 (mm)
